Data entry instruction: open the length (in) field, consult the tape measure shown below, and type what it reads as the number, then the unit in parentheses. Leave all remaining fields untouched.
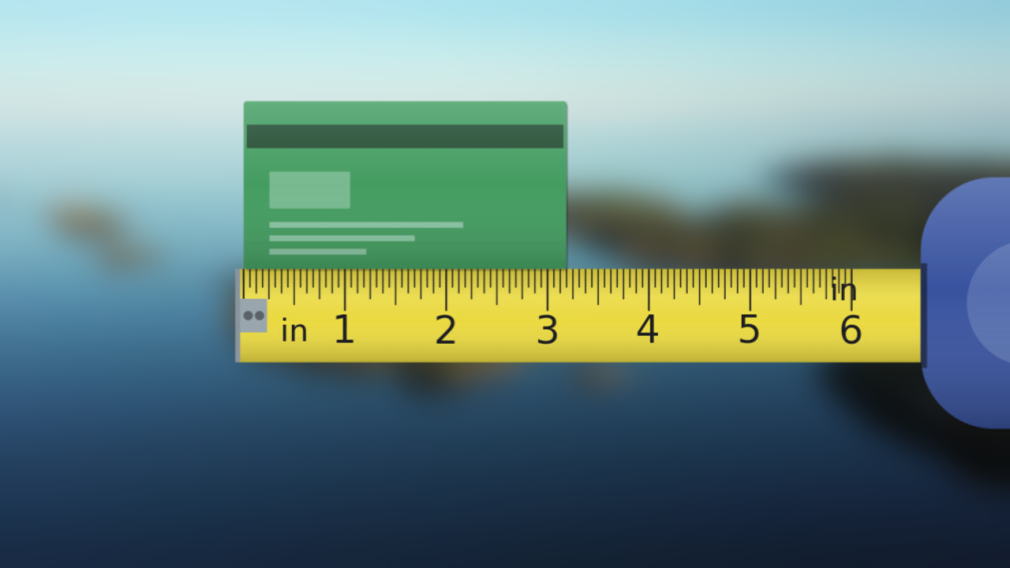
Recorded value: 3.1875 (in)
